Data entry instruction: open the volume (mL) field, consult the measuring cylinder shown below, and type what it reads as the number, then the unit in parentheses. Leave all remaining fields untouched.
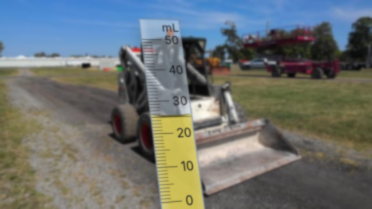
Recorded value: 25 (mL)
